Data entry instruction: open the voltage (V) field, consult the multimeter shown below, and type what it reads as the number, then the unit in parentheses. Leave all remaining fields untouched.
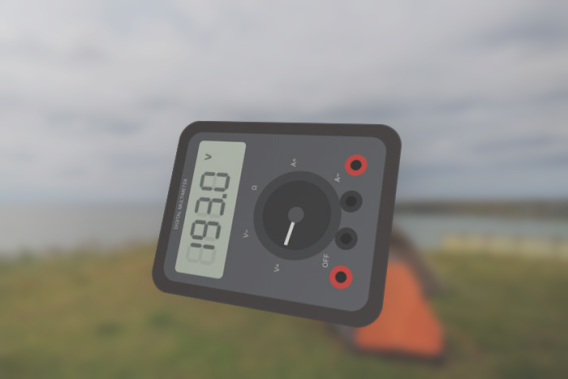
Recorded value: 193.0 (V)
